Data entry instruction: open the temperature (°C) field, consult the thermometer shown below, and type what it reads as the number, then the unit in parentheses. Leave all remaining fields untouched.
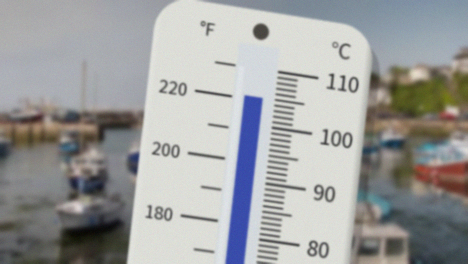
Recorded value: 105 (°C)
